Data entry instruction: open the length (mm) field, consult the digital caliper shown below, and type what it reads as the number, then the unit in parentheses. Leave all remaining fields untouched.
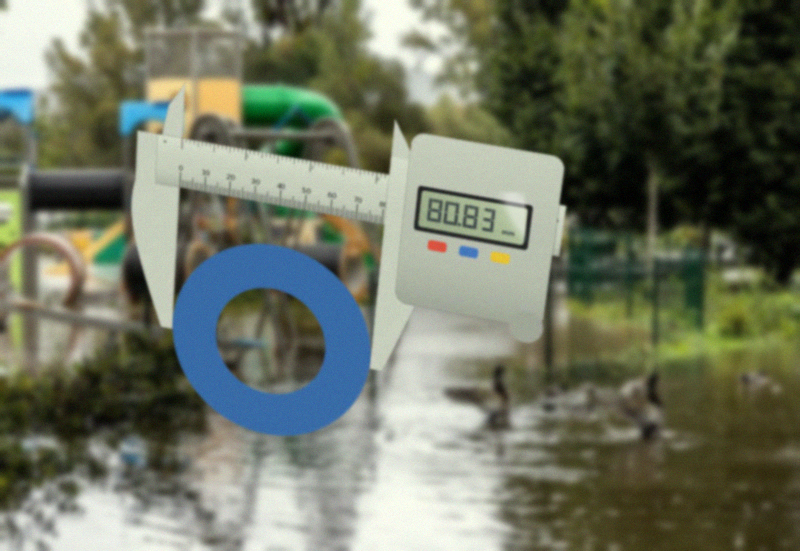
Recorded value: 80.83 (mm)
